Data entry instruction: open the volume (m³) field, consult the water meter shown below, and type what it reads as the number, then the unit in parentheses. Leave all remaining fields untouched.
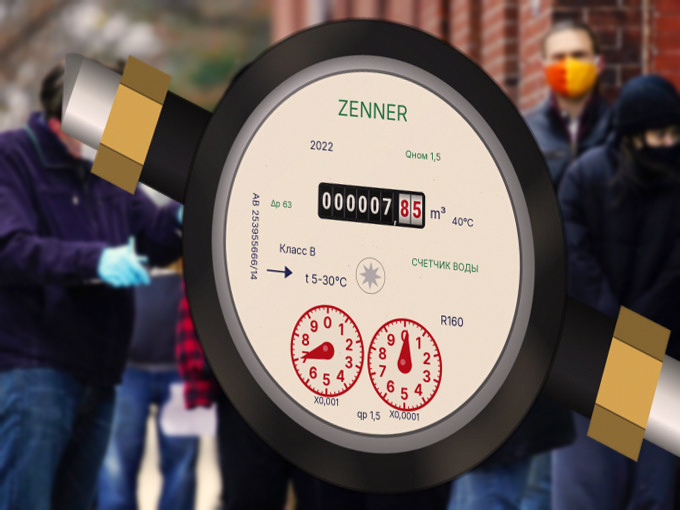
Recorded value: 7.8570 (m³)
